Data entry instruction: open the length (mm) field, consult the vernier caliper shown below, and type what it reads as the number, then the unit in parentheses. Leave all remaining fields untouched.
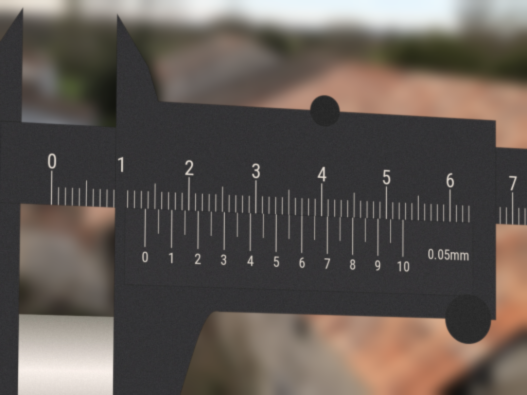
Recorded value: 13.6 (mm)
